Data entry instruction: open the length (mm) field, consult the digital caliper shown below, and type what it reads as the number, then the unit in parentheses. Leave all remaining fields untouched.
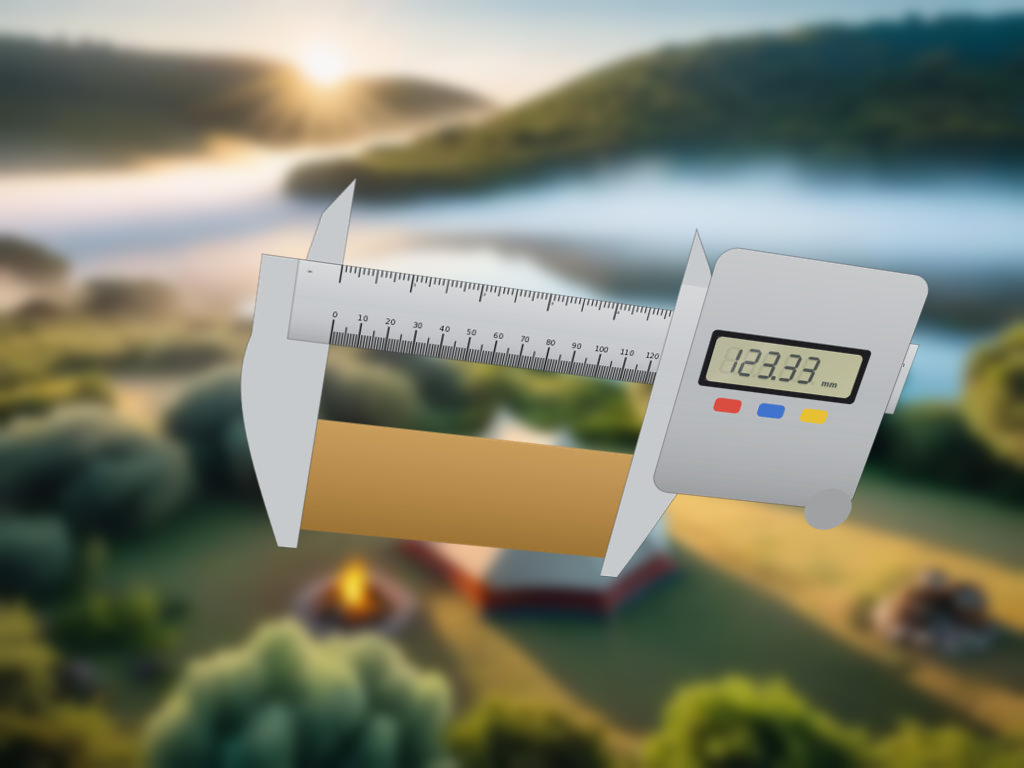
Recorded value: 123.33 (mm)
